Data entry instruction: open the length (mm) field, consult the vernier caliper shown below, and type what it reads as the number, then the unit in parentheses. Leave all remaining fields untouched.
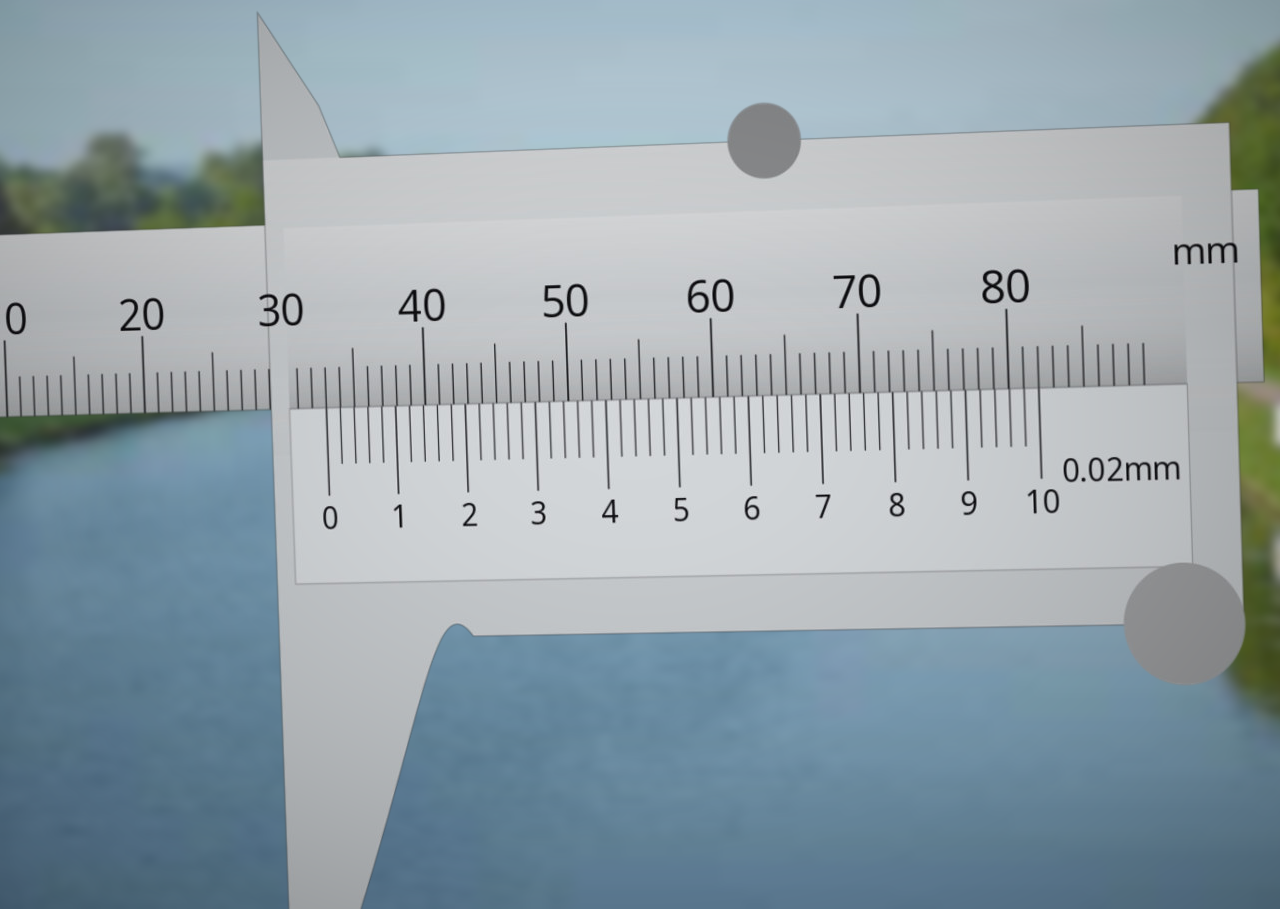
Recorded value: 33.0 (mm)
